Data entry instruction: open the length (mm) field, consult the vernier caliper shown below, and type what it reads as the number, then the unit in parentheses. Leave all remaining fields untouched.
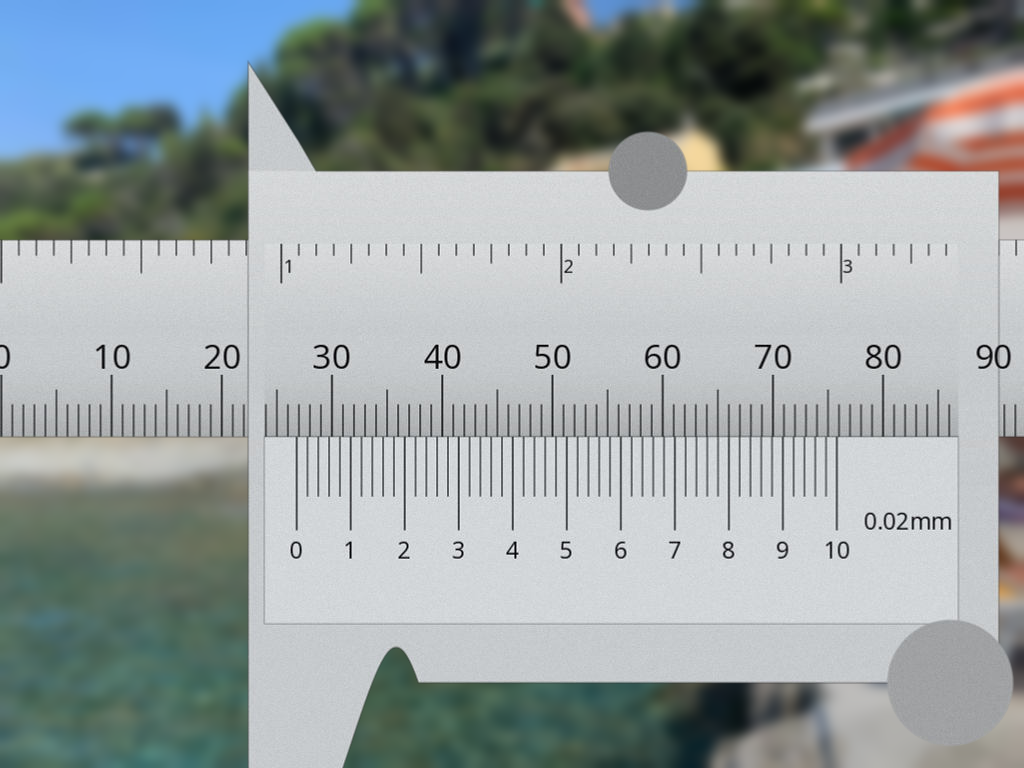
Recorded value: 26.8 (mm)
